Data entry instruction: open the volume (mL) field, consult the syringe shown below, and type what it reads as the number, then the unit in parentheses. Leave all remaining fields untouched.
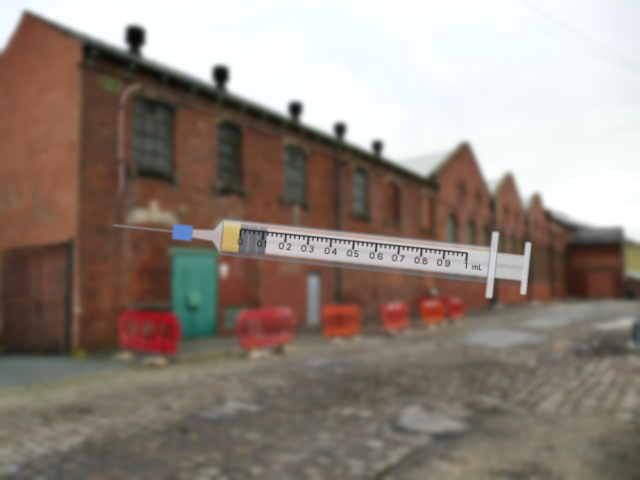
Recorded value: 0 (mL)
